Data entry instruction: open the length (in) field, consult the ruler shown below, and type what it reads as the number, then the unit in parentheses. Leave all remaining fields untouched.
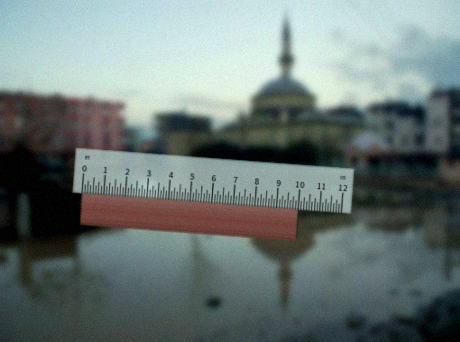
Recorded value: 10 (in)
